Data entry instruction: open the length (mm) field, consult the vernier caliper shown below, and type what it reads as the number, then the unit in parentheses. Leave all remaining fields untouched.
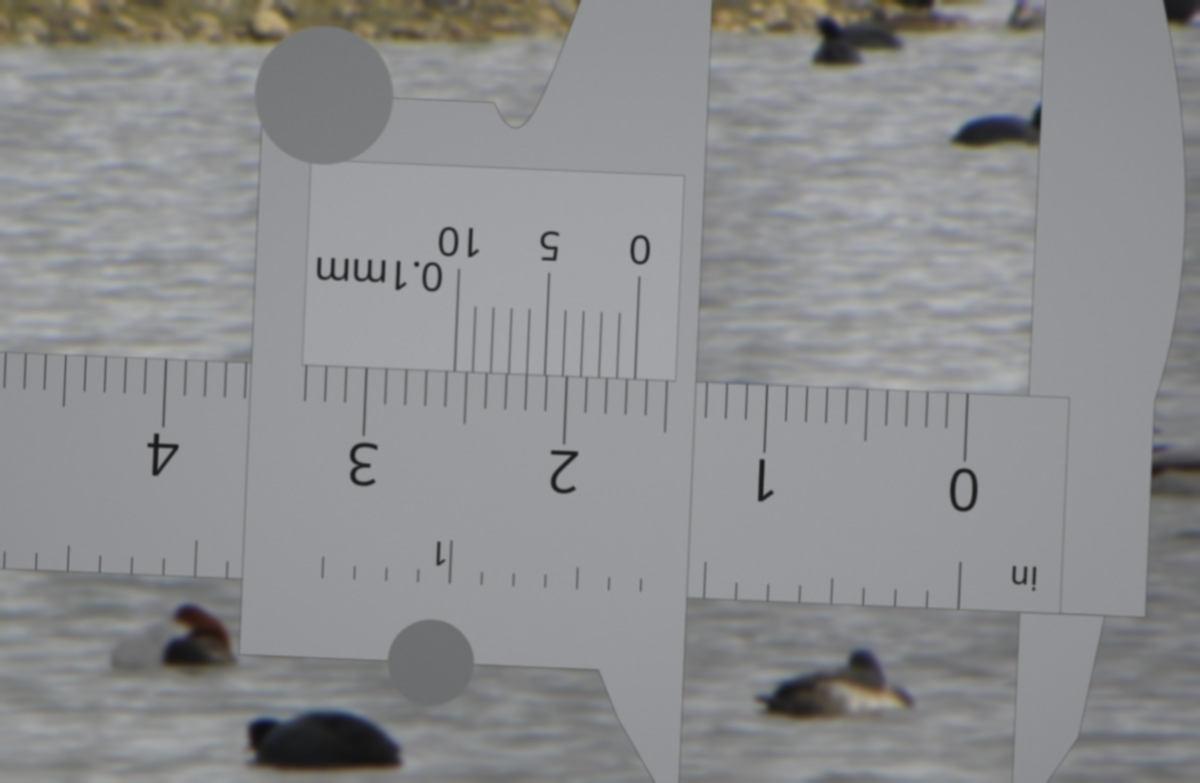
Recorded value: 16.6 (mm)
